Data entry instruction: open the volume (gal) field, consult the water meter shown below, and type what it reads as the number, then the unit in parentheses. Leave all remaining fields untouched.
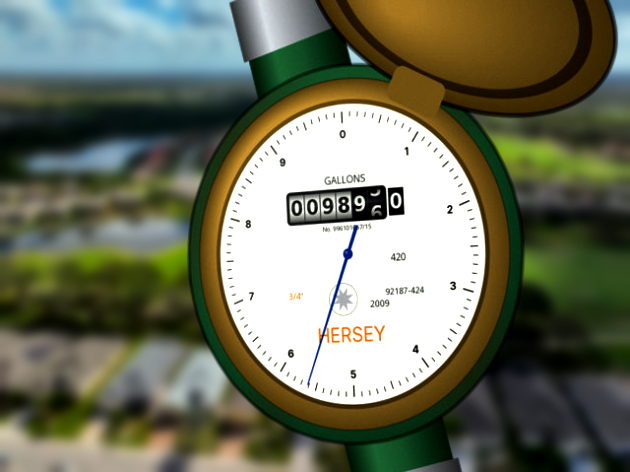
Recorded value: 98955.6 (gal)
